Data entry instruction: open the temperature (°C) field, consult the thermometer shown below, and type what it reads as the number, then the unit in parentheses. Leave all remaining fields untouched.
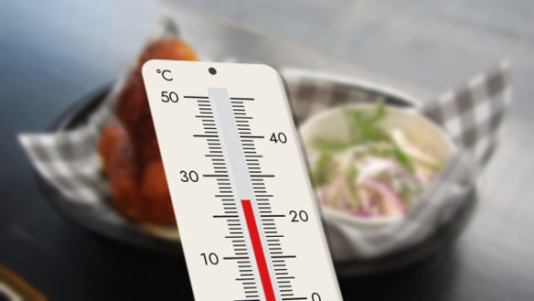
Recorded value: 24 (°C)
